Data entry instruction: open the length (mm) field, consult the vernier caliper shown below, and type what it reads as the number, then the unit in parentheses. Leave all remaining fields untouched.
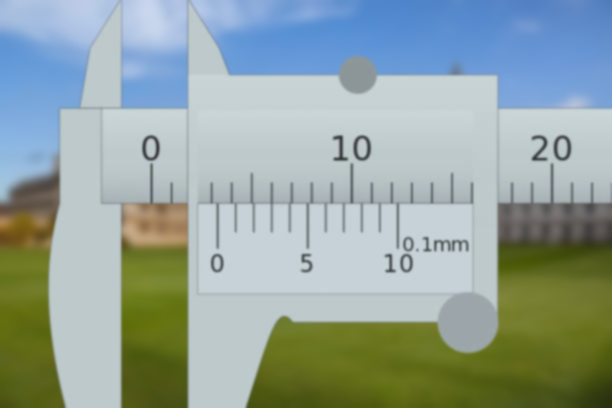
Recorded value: 3.3 (mm)
